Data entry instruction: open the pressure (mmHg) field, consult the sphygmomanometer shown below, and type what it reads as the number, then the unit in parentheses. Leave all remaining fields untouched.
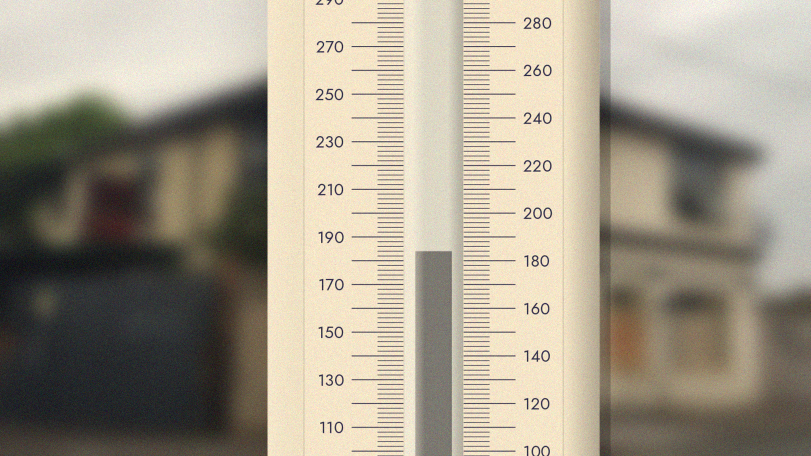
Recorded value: 184 (mmHg)
